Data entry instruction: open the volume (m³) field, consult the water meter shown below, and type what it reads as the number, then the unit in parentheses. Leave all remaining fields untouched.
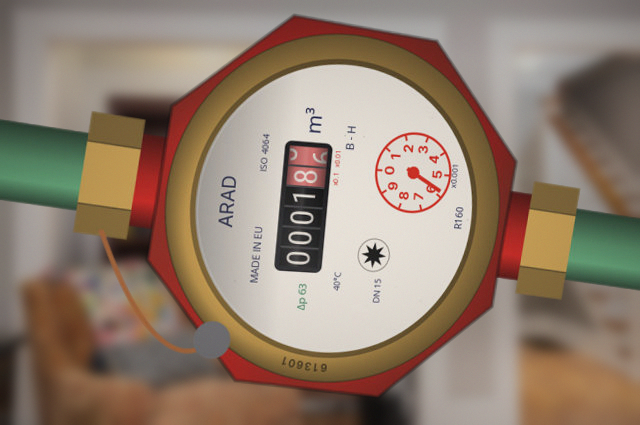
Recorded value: 1.855 (m³)
